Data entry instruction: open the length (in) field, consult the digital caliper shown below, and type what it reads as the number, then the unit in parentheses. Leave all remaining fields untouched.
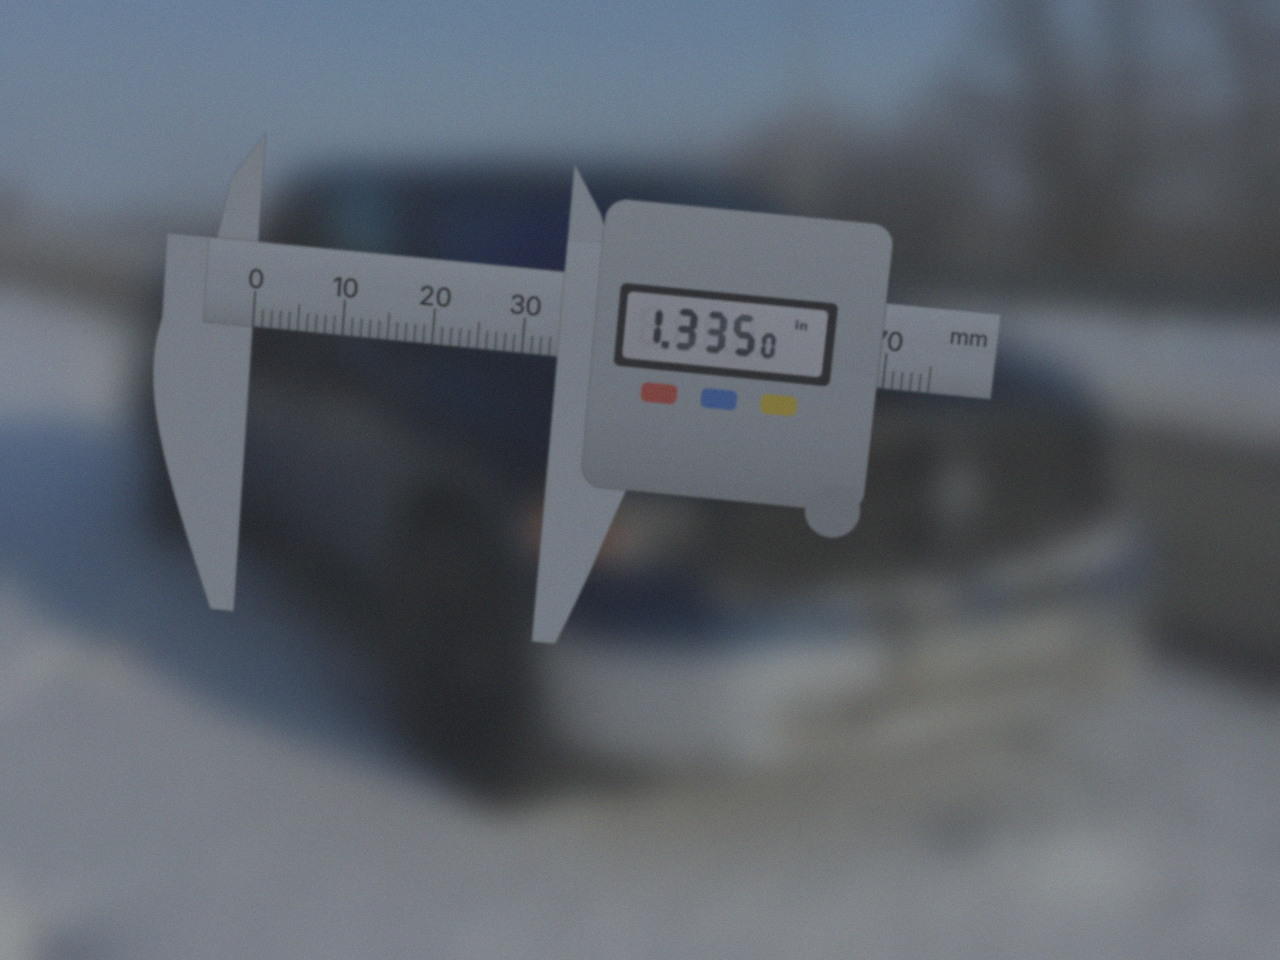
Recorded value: 1.3350 (in)
